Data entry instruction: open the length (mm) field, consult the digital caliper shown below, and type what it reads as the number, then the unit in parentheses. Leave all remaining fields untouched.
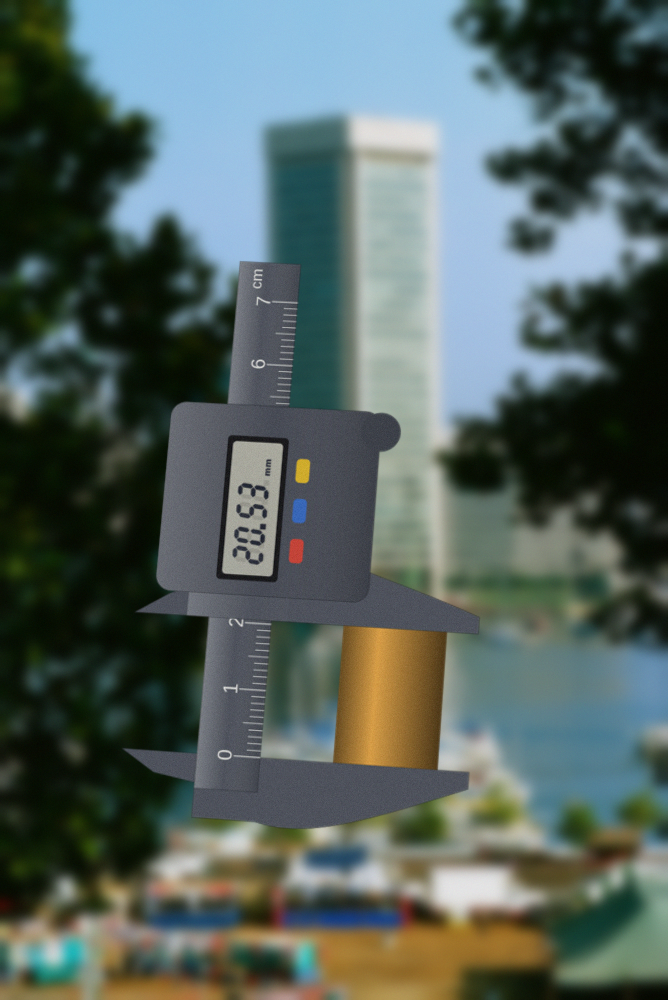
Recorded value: 20.53 (mm)
